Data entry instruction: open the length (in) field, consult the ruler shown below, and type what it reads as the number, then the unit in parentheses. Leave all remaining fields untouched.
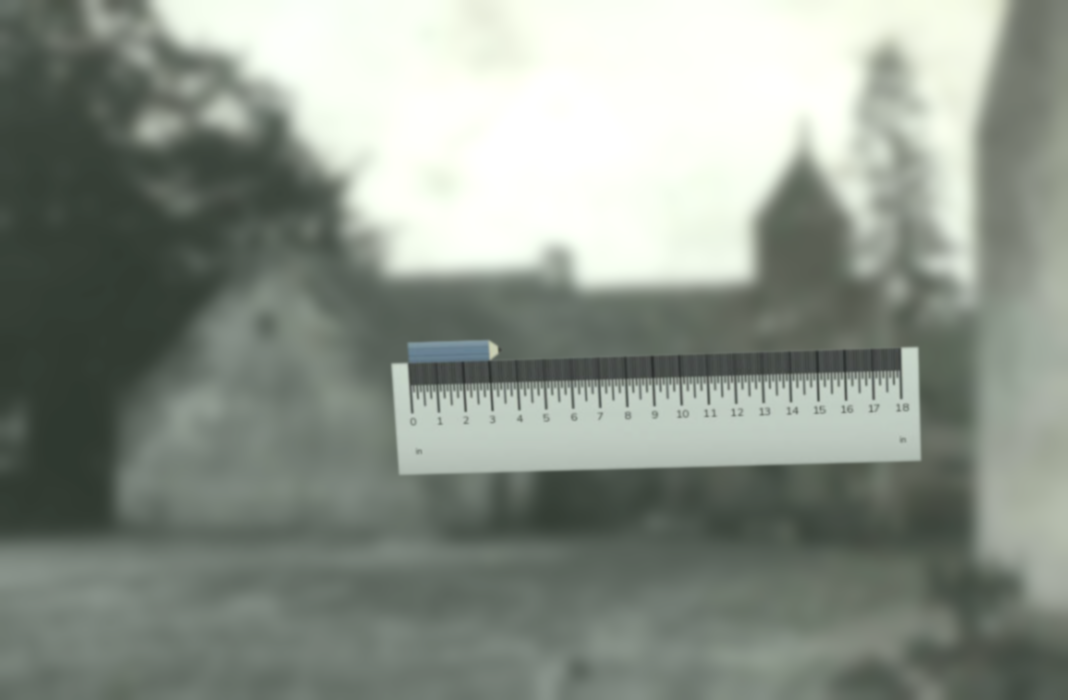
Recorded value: 3.5 (in)
